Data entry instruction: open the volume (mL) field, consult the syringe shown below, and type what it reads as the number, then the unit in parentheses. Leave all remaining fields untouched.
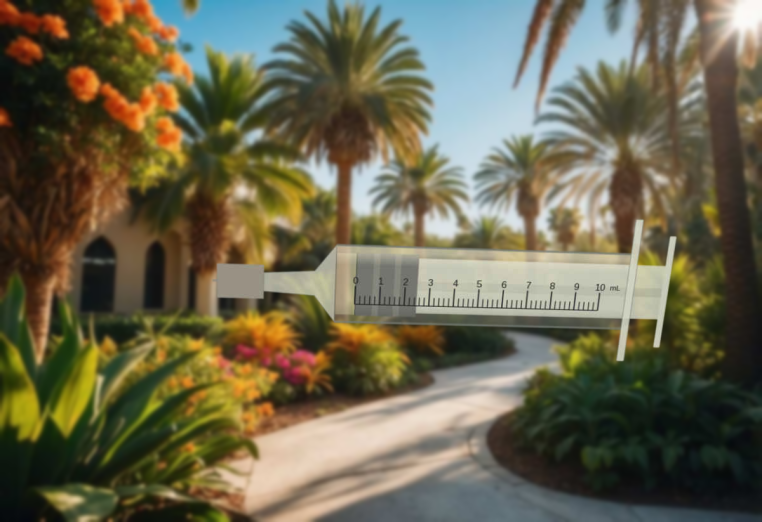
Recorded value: 0 (mL)
